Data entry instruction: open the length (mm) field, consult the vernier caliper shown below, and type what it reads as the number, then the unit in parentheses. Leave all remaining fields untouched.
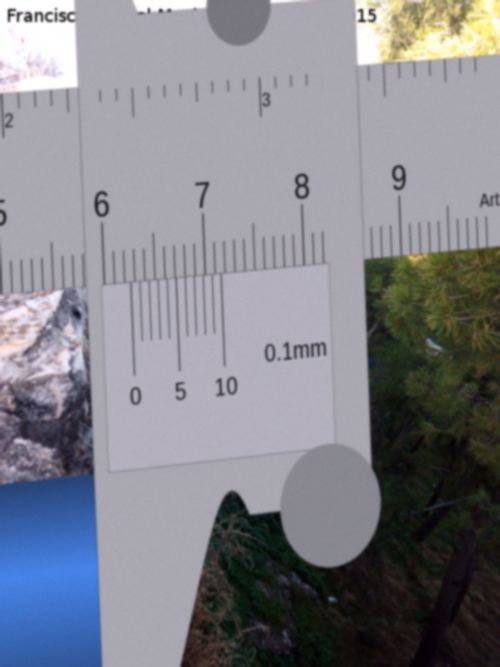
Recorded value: 62.6 (mm)
